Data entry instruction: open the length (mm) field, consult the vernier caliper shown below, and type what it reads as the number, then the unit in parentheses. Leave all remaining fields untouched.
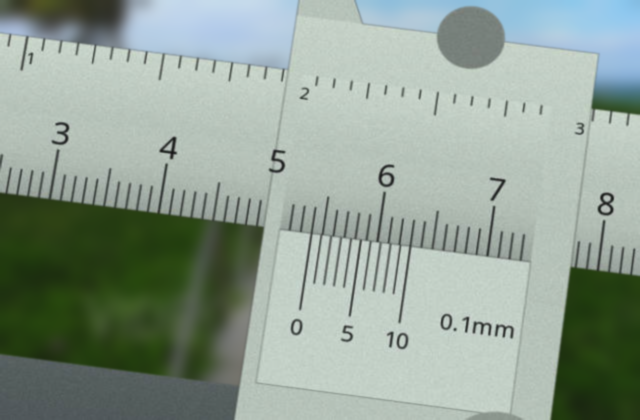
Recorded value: 54.0 (mm)
